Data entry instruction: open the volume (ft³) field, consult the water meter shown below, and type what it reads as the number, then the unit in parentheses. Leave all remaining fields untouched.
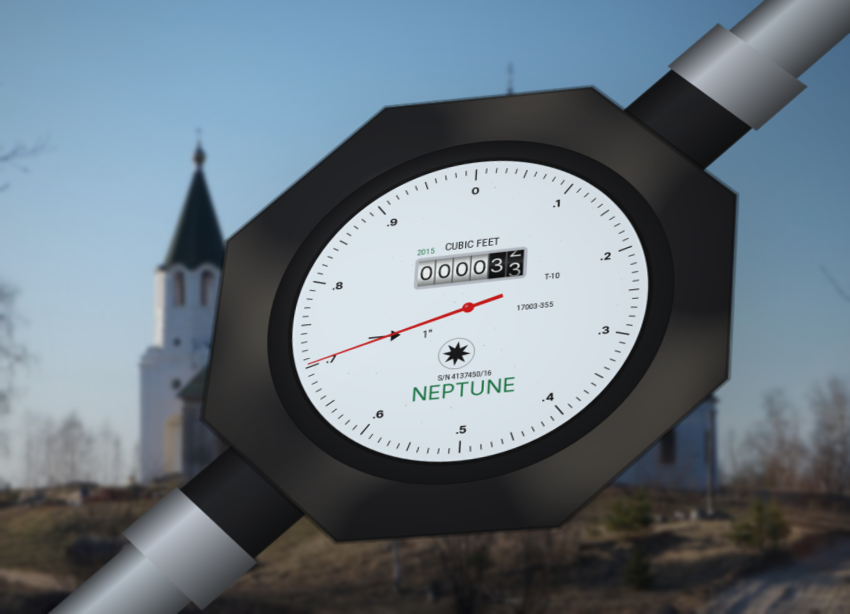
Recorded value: 32.70 (ft³)
